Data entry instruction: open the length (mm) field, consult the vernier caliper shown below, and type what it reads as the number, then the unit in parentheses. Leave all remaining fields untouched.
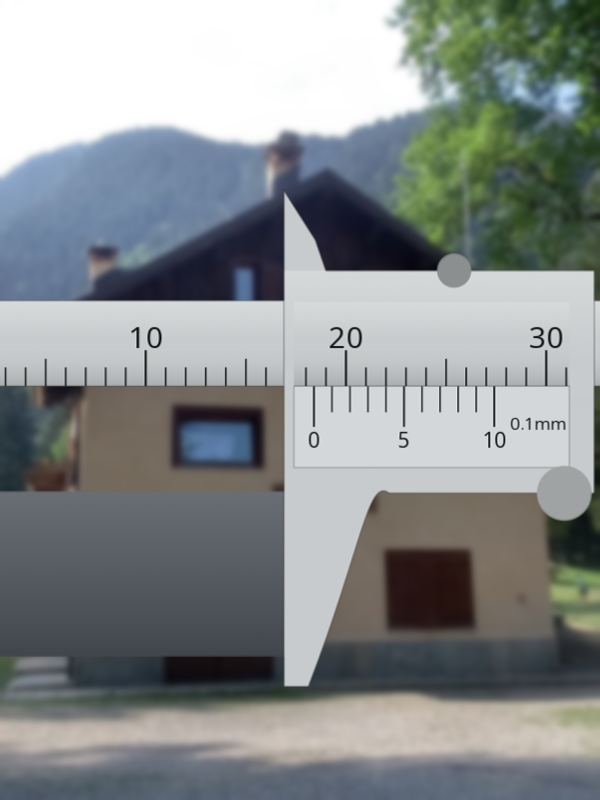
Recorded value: 18.4 (mm)
